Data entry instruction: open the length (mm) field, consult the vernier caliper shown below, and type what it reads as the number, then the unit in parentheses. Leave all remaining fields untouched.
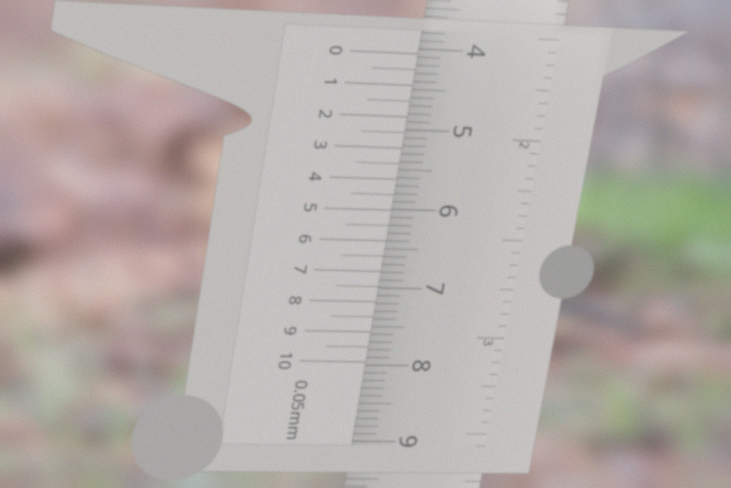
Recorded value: 40.6 (mm)
